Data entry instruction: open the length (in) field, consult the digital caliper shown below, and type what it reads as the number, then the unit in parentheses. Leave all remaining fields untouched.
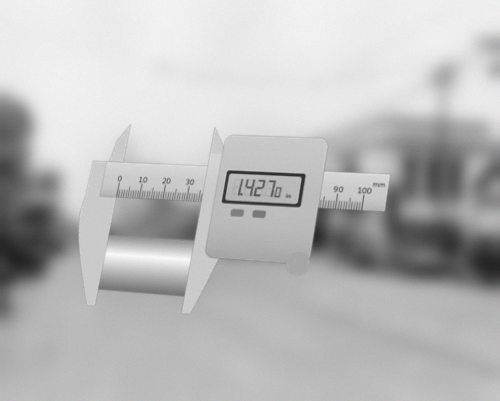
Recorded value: 1.4270 (in)
